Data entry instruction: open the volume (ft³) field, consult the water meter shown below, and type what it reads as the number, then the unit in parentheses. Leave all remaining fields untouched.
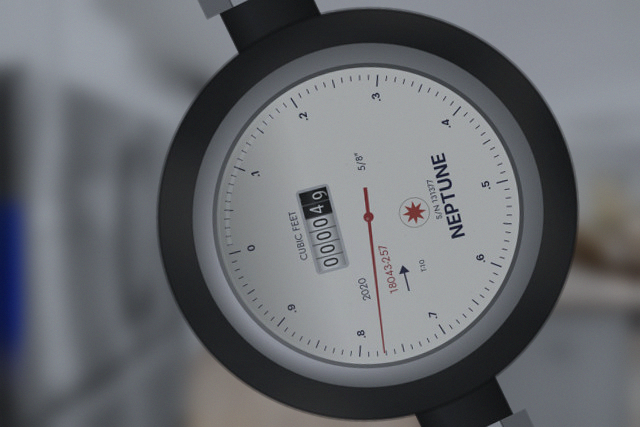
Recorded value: 48.77 (ft³)
